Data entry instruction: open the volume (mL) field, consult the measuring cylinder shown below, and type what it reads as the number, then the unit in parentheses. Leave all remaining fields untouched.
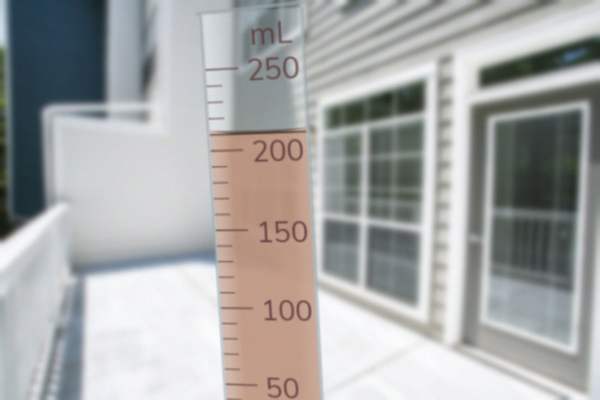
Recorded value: 210 (mL)
